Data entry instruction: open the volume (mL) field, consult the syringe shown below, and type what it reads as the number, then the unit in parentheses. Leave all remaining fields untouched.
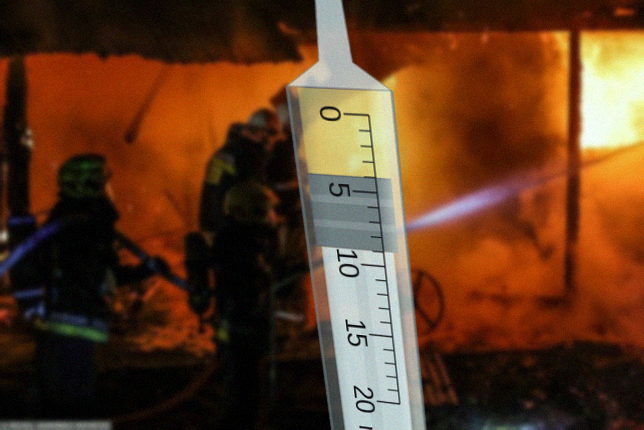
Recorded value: 4 (mL)
